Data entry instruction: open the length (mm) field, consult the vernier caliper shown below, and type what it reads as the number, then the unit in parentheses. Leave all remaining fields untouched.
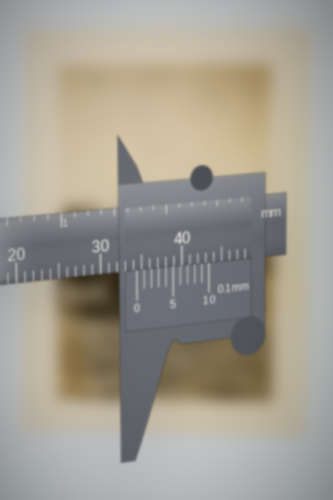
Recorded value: 34.4 (mm)
